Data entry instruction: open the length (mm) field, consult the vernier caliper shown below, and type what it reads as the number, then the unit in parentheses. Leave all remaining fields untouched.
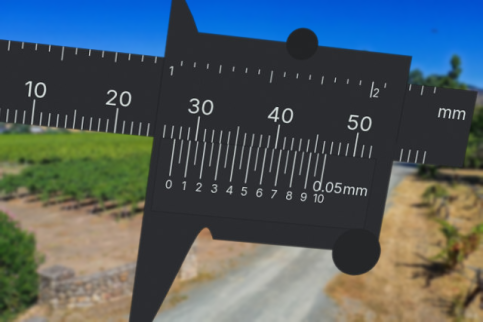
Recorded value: 27.4 (mm)
